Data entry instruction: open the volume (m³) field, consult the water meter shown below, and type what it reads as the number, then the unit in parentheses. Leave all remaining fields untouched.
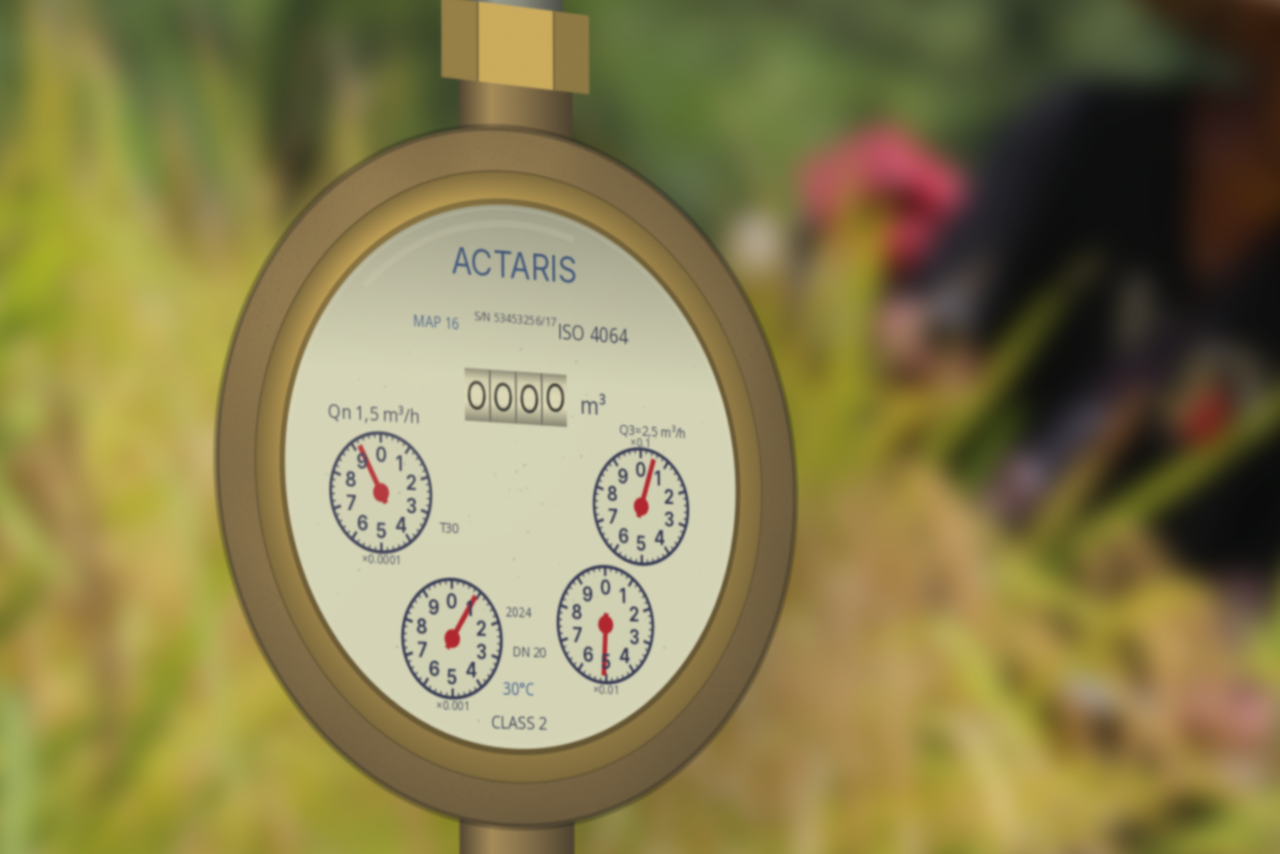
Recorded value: 0.0509 (m³)
